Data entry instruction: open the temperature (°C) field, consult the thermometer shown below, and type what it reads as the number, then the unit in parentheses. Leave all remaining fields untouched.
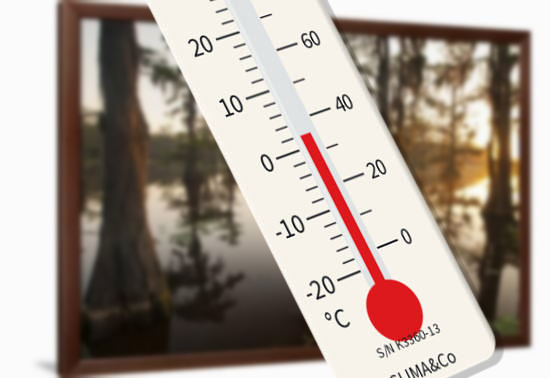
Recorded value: 2 (°C)
